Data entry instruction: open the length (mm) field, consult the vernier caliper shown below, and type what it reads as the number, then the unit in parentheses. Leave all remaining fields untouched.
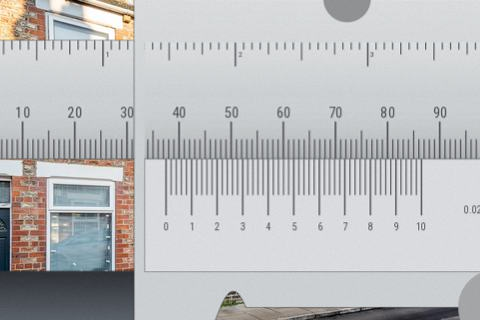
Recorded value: 37.5 (mm)
